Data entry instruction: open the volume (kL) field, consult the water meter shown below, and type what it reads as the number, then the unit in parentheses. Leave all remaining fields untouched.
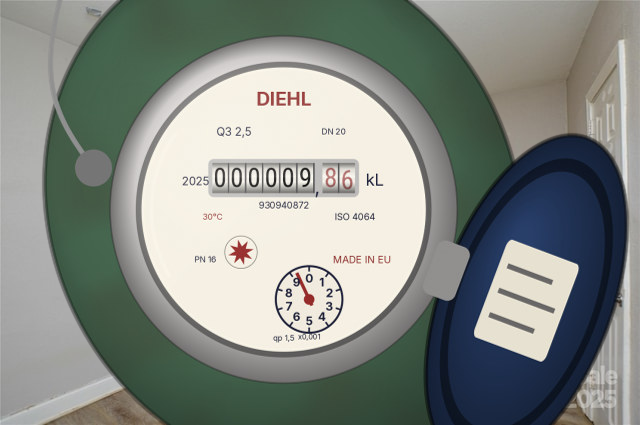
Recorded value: 9.859 (kL)
